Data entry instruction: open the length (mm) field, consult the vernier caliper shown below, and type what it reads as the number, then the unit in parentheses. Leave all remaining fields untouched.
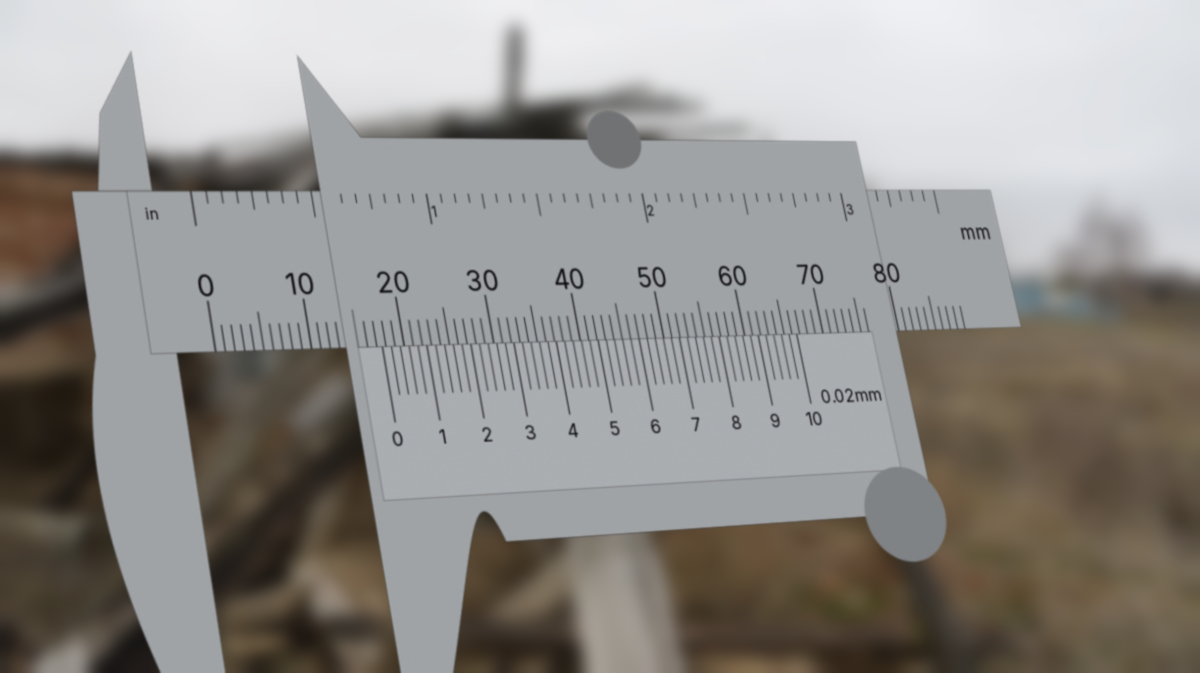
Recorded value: 17.6 (mm)
